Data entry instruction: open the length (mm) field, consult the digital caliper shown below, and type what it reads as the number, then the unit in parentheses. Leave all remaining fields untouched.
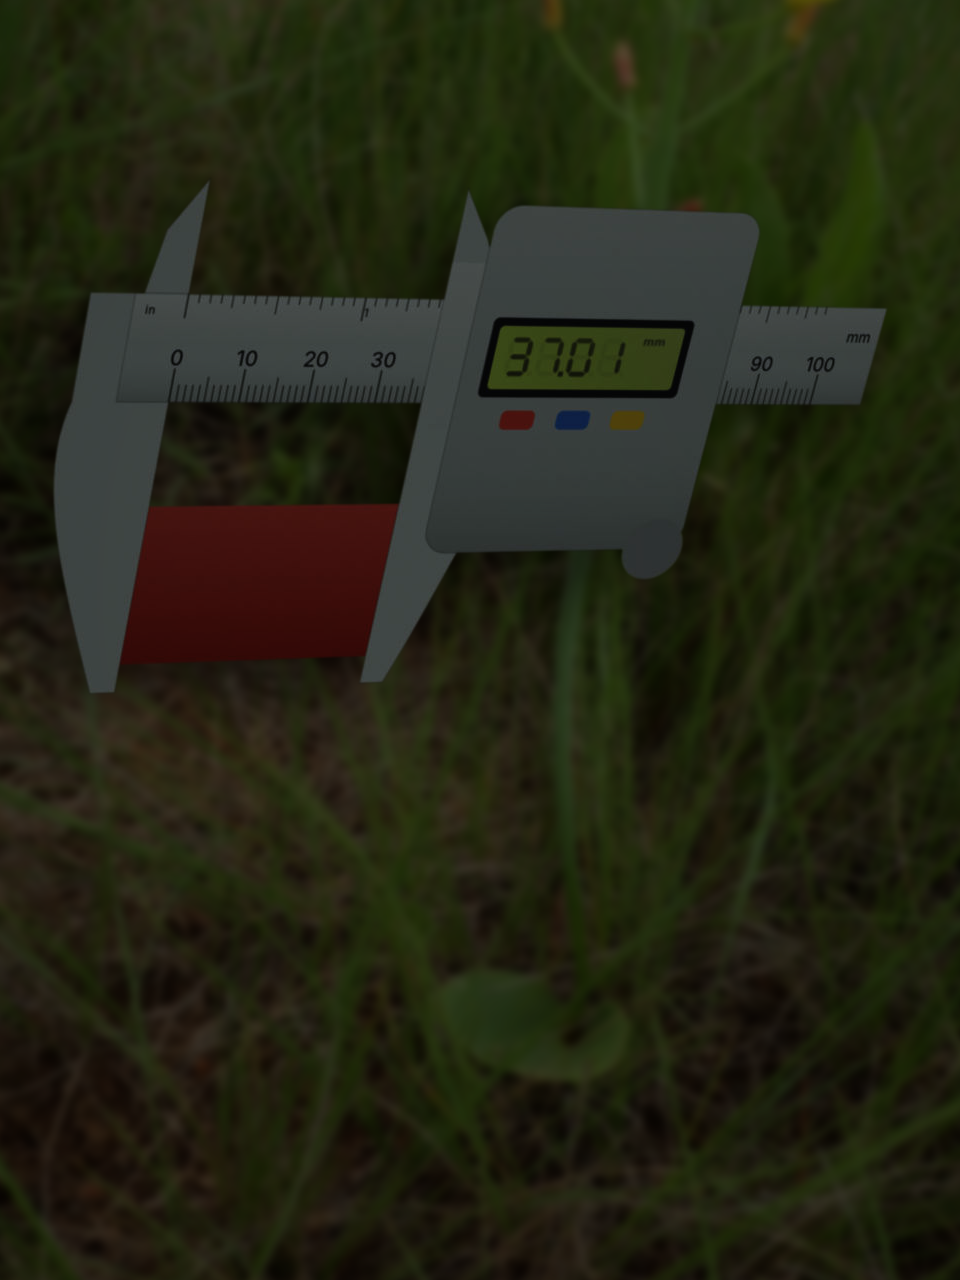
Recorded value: 37.01 (mm)
